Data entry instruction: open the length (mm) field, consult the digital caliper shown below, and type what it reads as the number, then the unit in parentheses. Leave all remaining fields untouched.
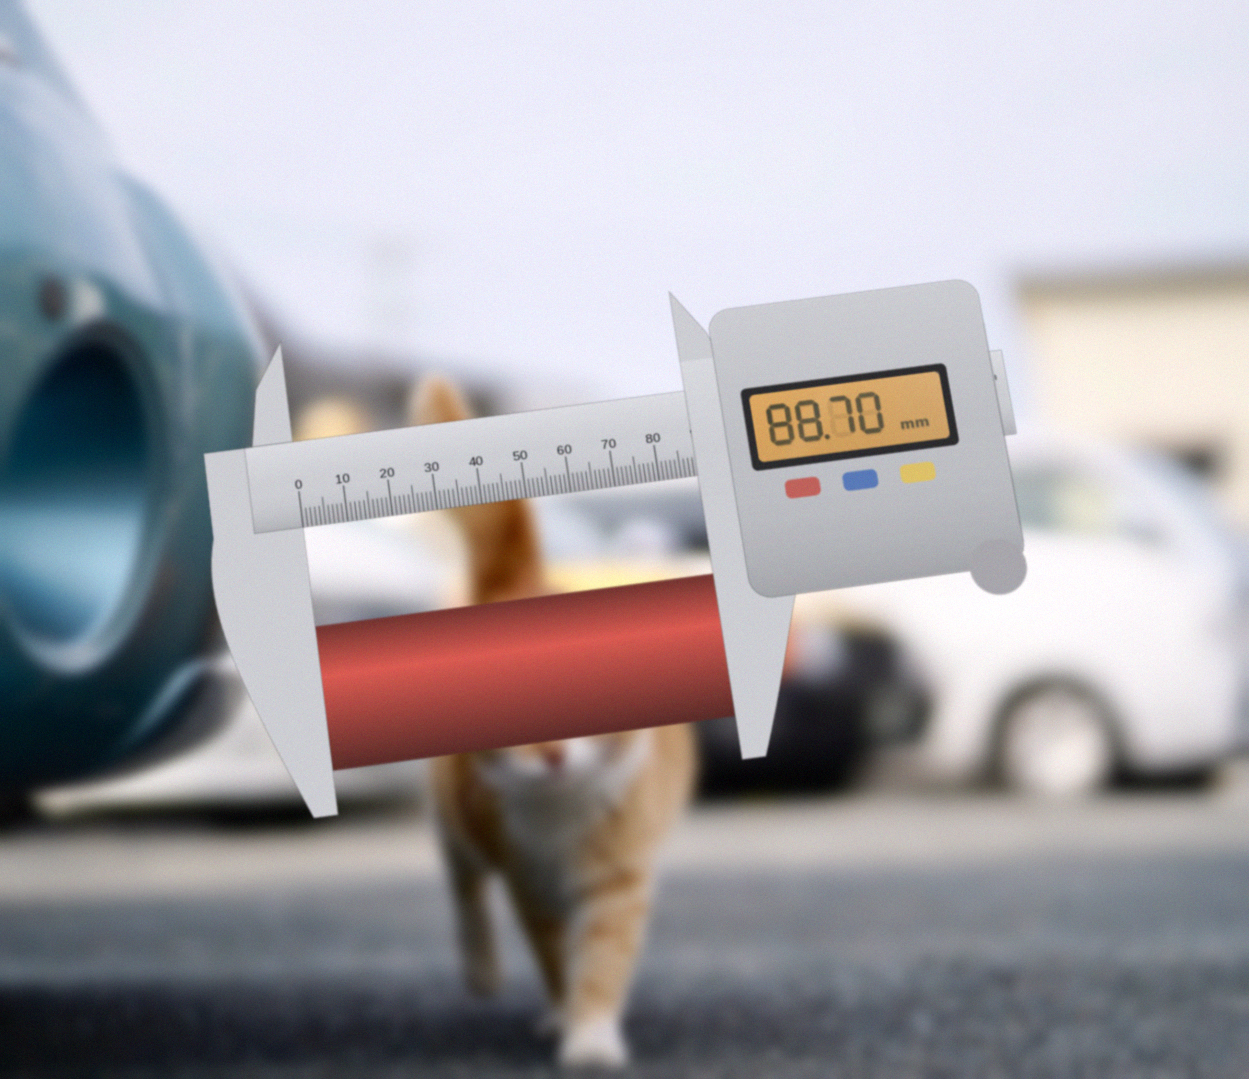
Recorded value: 88.70 (mm)
